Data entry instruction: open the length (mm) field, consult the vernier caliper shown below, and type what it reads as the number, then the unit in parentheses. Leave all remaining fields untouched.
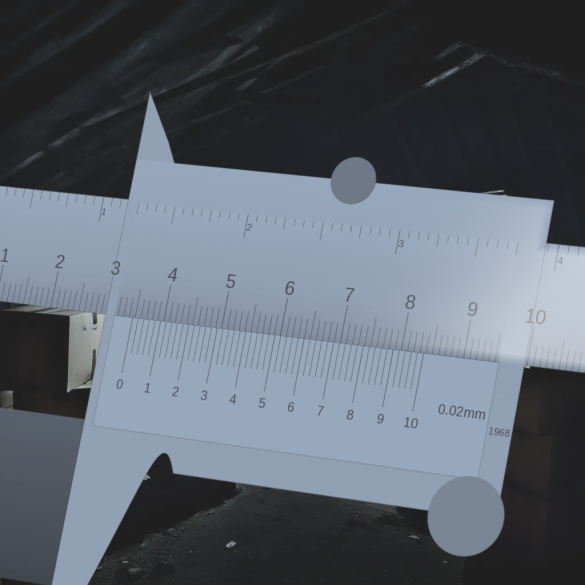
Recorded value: 34.6 (mm)
